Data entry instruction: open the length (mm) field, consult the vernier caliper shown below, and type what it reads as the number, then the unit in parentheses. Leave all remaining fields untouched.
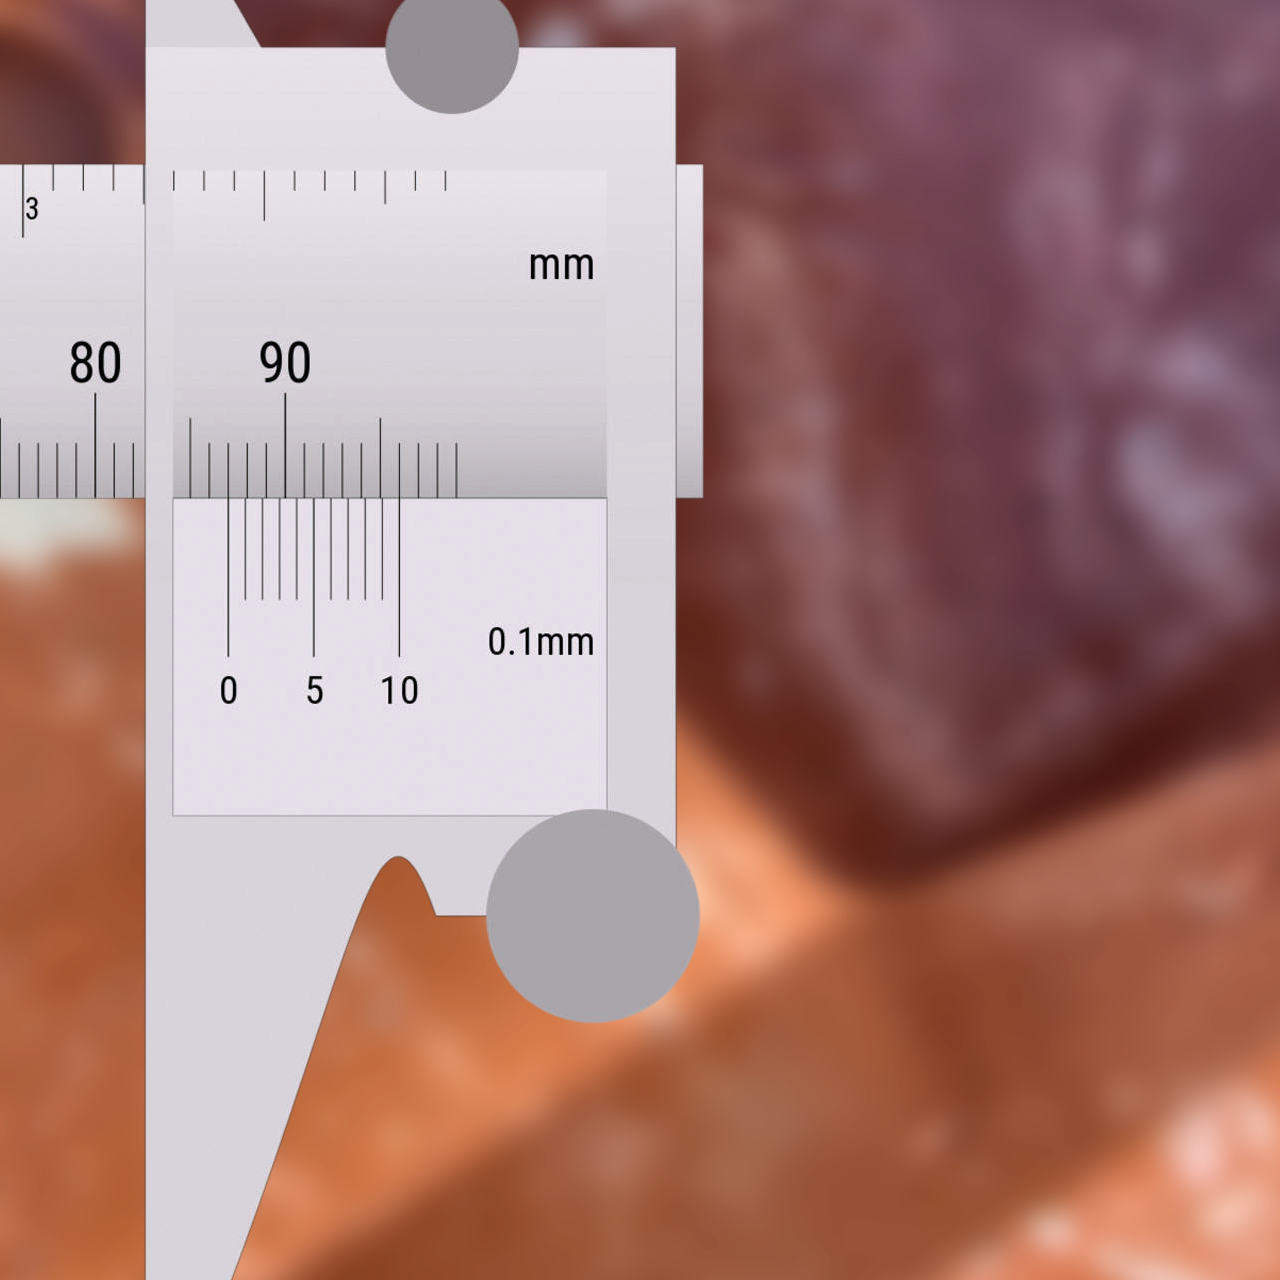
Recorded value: 87.0 (mm)
